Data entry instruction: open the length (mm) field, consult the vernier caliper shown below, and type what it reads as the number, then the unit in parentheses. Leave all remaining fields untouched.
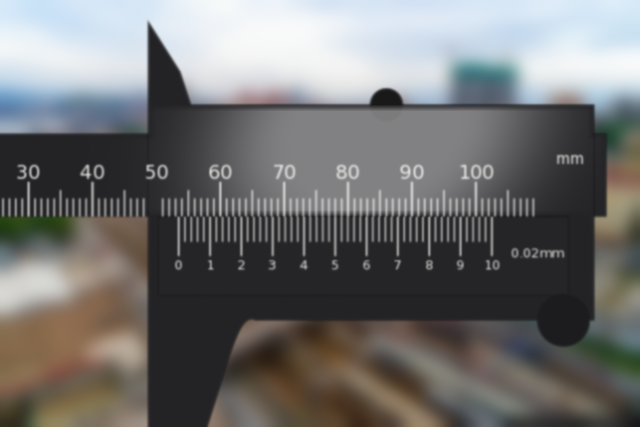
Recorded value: 53.5 (mm)
